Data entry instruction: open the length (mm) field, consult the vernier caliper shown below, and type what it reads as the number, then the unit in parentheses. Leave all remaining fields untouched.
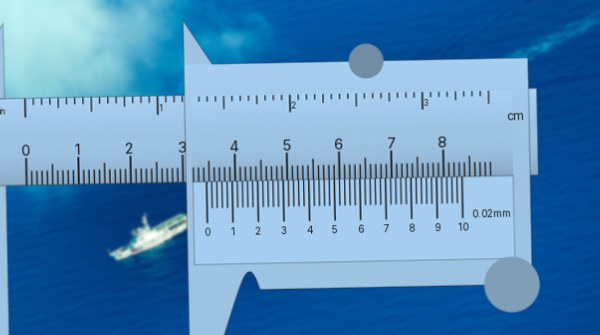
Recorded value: 34.5 (mm)
